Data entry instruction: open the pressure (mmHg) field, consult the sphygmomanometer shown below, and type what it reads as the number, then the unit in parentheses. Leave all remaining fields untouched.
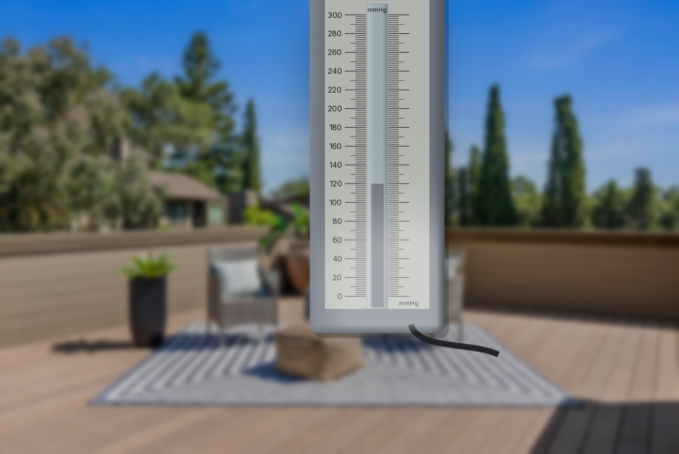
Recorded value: 120 (mmHg)
